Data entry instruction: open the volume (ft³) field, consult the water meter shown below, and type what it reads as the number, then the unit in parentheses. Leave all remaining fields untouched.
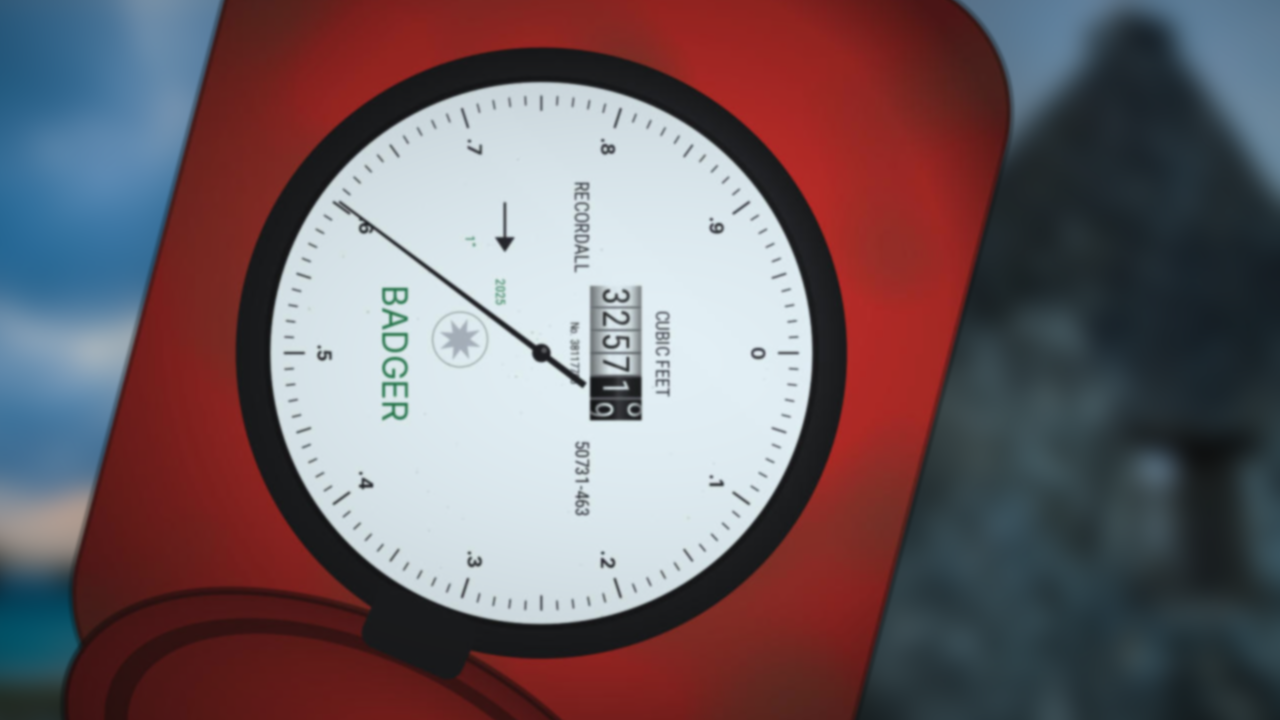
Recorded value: 325718.60 (ft³)
